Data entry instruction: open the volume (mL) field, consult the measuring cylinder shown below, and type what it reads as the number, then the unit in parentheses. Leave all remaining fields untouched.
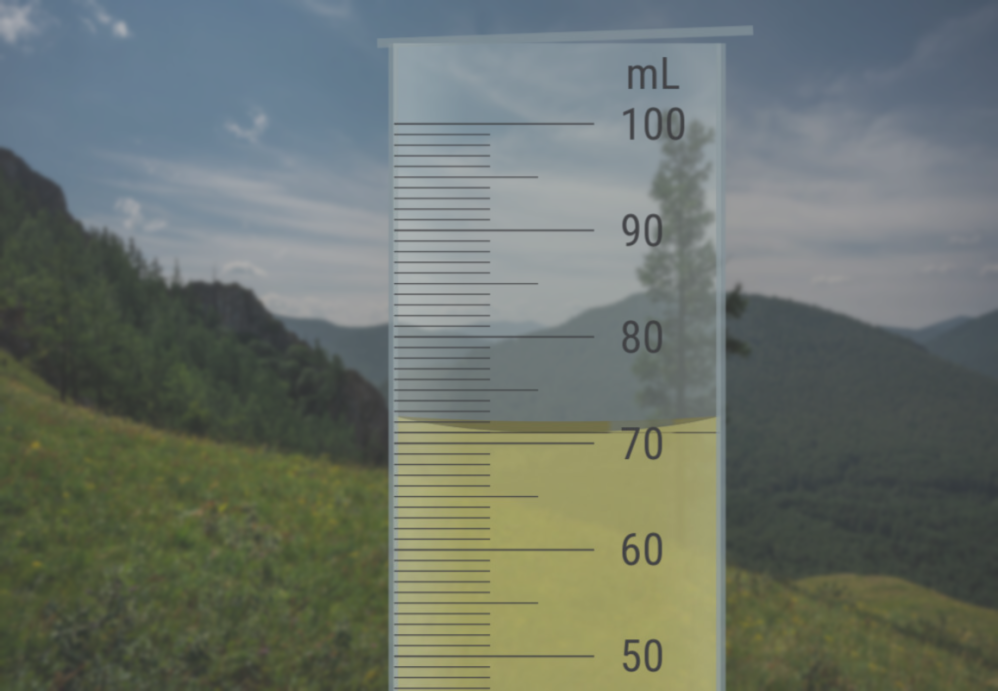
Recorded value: 71 (mL)
